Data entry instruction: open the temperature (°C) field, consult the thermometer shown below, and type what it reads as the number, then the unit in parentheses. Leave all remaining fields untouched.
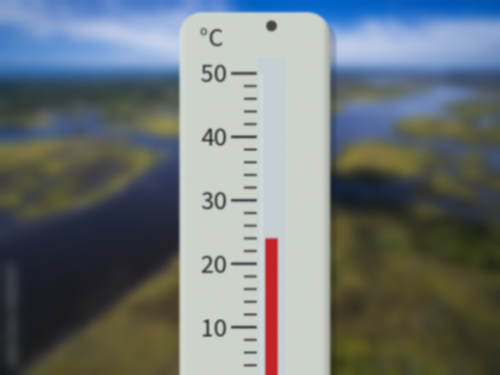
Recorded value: 24 (°C)
